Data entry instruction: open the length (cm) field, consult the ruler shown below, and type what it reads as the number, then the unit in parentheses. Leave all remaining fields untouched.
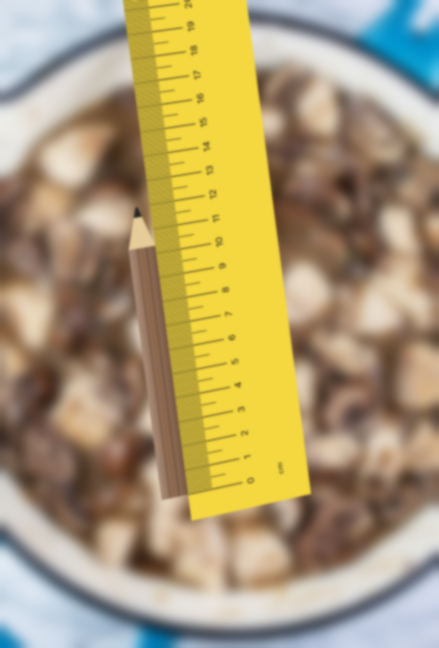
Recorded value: 12 (cm)
